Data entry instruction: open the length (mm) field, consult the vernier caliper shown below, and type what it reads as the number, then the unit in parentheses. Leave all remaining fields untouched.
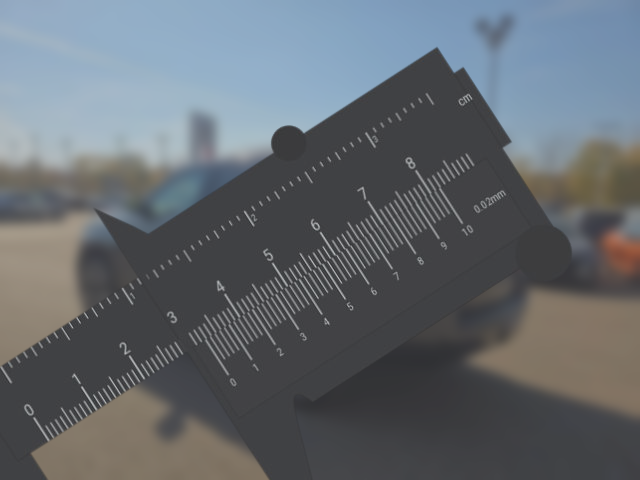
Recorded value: 32.8 (mm)
